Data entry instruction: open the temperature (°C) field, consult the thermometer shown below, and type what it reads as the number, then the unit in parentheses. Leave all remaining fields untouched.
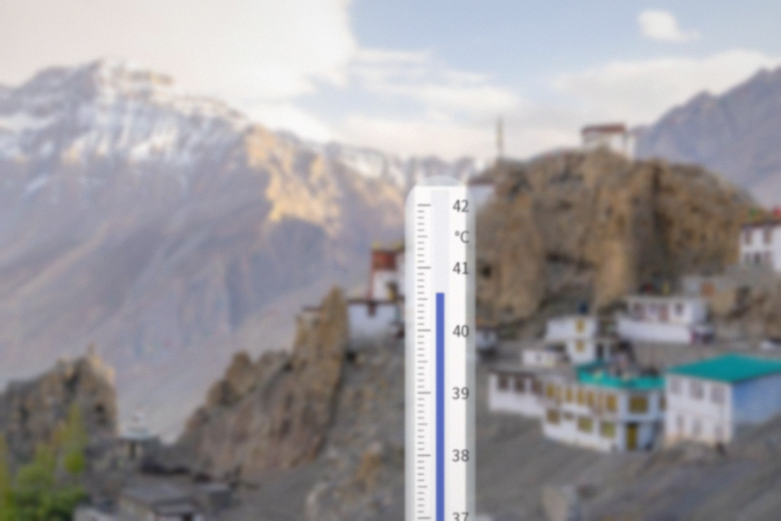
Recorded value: 40.6 (°C)
